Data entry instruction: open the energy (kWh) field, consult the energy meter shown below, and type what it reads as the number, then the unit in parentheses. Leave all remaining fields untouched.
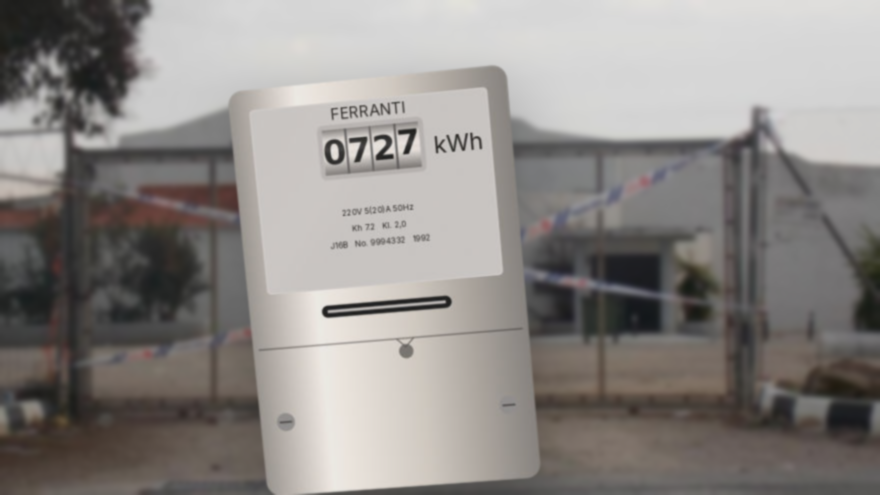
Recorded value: 727 (kWh)
